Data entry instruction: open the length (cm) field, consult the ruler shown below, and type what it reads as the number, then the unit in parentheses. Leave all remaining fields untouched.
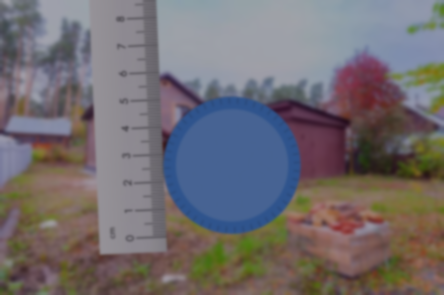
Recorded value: 5 (cm)
